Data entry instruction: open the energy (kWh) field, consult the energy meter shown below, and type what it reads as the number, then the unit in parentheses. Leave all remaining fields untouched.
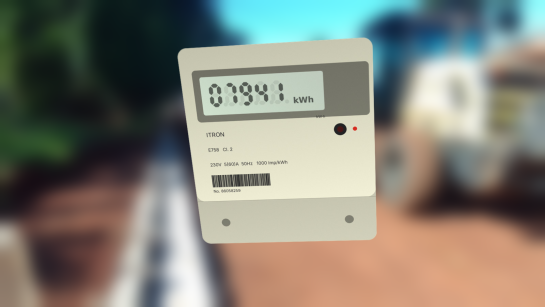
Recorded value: 7941 (kWh)
